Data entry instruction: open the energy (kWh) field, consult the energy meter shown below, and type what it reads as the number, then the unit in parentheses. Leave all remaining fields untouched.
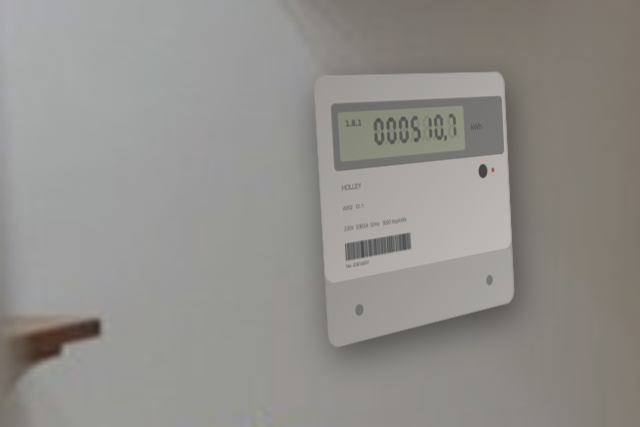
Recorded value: 510.7 (kWh)
